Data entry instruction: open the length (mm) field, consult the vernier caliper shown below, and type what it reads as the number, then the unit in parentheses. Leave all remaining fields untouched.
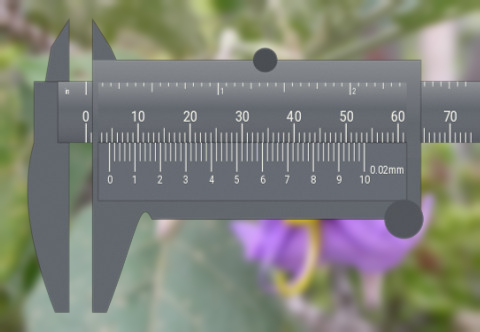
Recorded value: 4.5 (mm)
